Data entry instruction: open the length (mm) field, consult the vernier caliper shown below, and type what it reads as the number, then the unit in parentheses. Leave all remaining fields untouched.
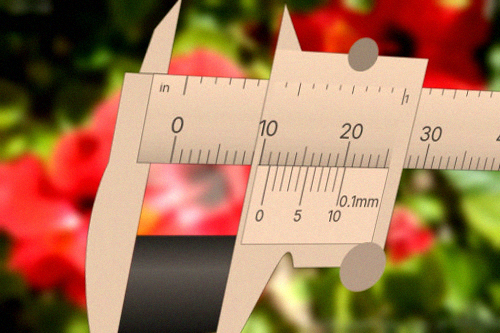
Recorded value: 11.2 (mm)
